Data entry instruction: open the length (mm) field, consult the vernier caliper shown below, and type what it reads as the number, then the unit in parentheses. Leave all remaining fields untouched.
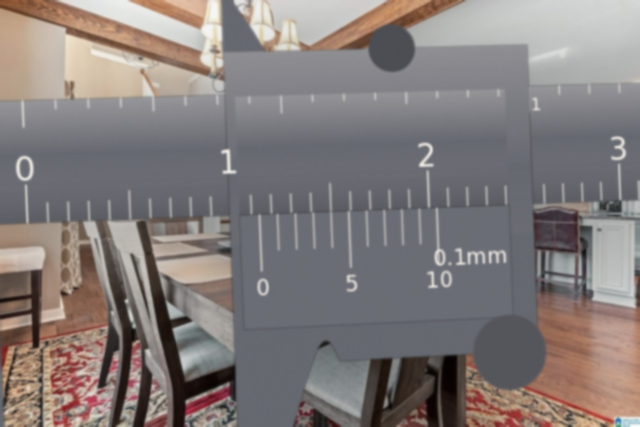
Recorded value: 11.4 (mm)
